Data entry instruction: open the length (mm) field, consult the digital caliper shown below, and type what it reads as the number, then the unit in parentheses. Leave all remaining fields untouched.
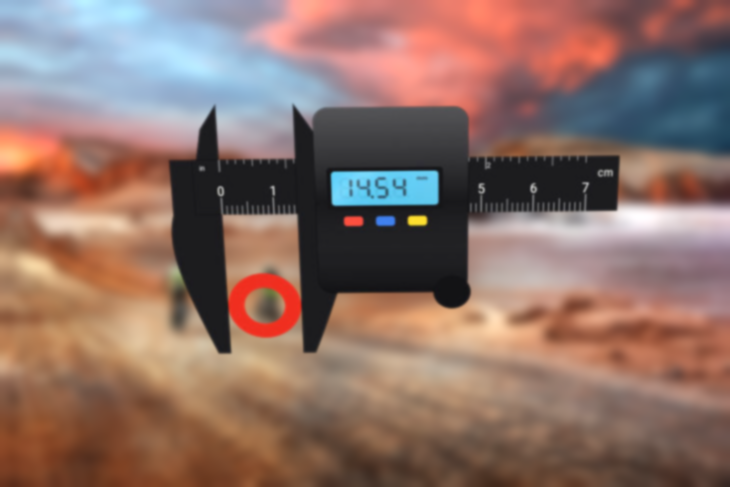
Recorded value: 14.54 (mm)
